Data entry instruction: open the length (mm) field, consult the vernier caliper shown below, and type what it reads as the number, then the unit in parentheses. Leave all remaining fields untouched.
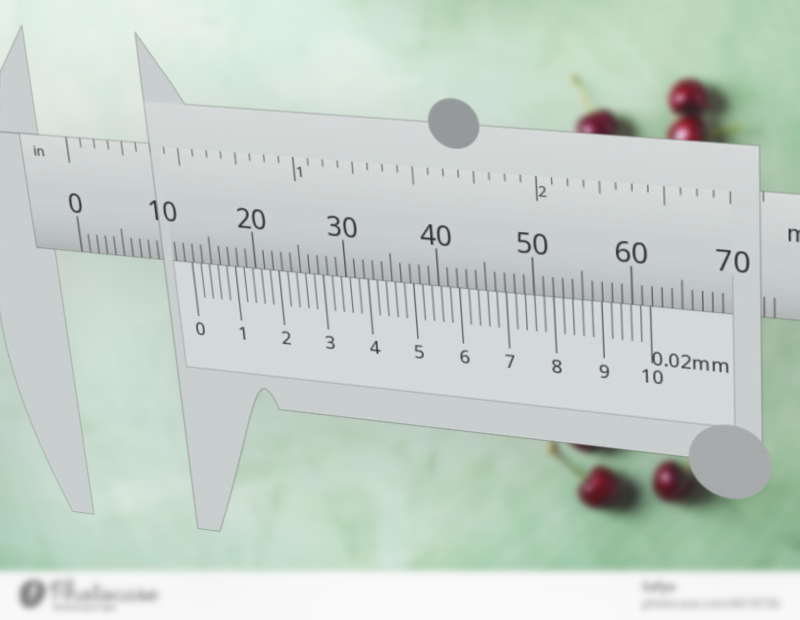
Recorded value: 12.8 (mm)
